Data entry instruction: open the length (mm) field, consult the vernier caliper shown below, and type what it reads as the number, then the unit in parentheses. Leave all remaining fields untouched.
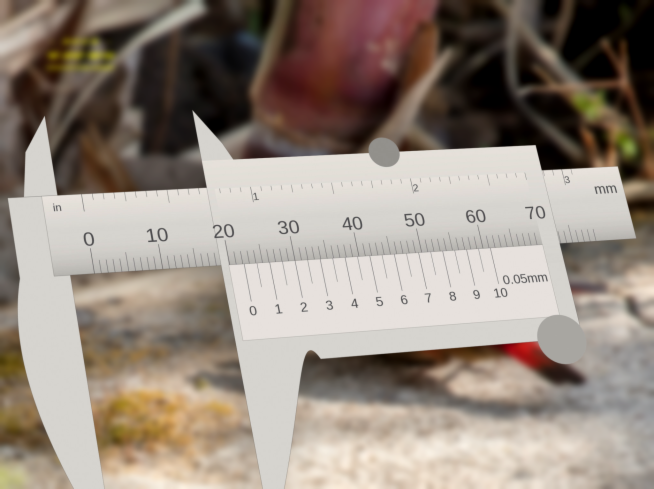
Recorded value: 22.2 (mm)
